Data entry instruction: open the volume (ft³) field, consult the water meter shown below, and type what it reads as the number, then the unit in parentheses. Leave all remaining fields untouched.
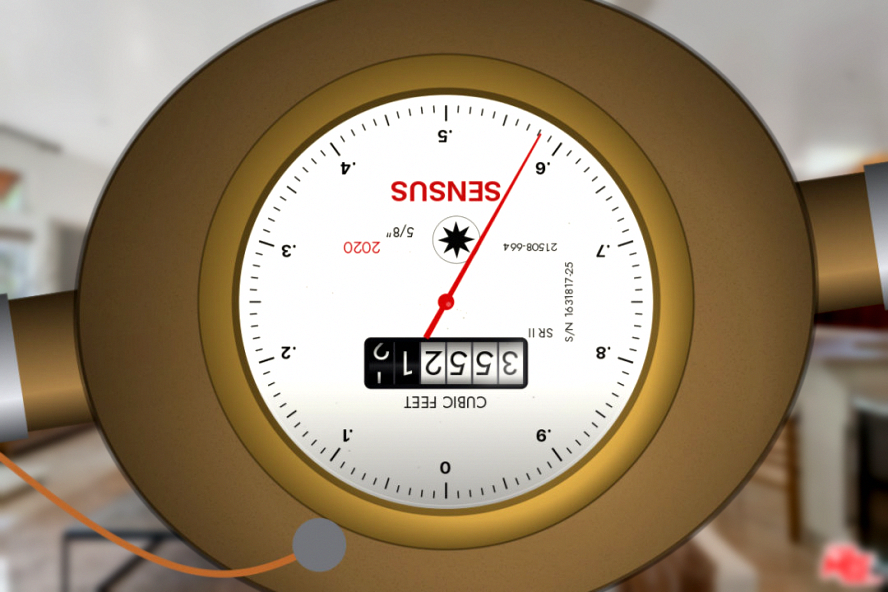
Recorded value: 355211.58 (ft³)
